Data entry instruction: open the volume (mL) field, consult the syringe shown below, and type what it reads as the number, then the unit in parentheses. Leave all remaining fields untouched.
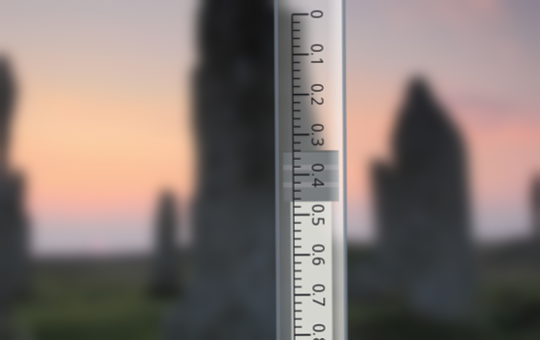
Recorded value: 0.34 (mL)
